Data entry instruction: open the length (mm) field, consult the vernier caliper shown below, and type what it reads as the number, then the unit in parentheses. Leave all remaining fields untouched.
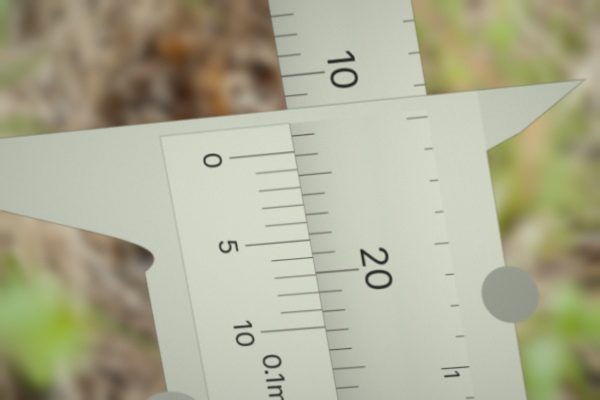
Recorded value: 13.8 (mm)
